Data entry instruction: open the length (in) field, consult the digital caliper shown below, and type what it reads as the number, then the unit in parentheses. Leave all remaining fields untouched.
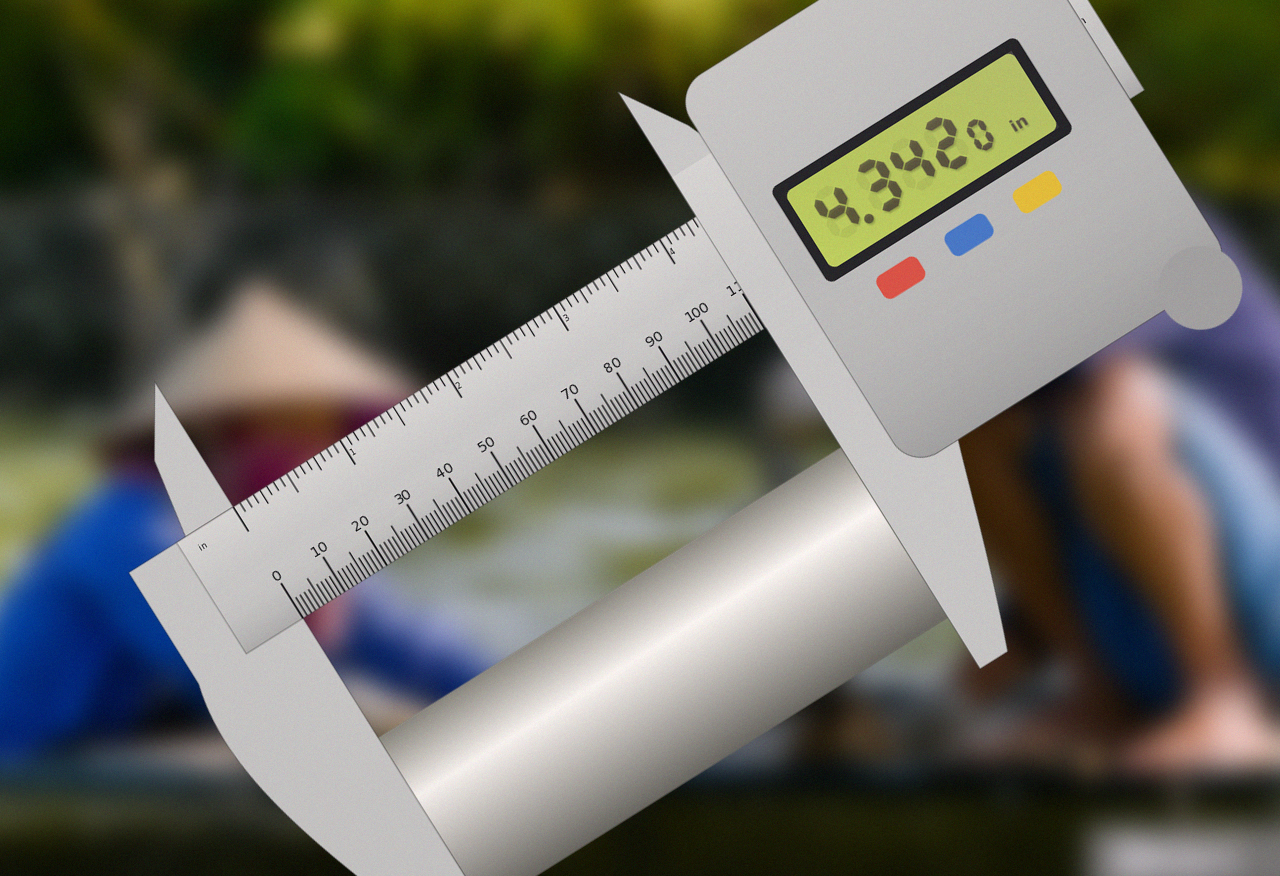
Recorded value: 4.3420 (in)
